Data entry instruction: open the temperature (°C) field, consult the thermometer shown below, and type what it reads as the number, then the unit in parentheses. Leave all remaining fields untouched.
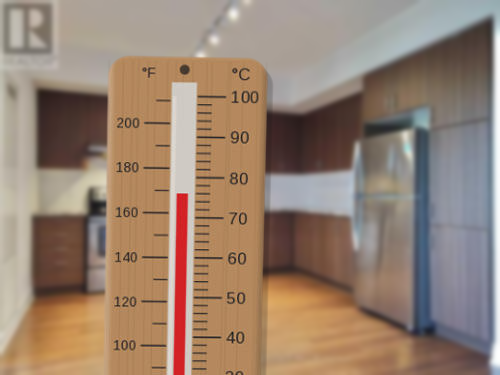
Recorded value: 76 (°C)
